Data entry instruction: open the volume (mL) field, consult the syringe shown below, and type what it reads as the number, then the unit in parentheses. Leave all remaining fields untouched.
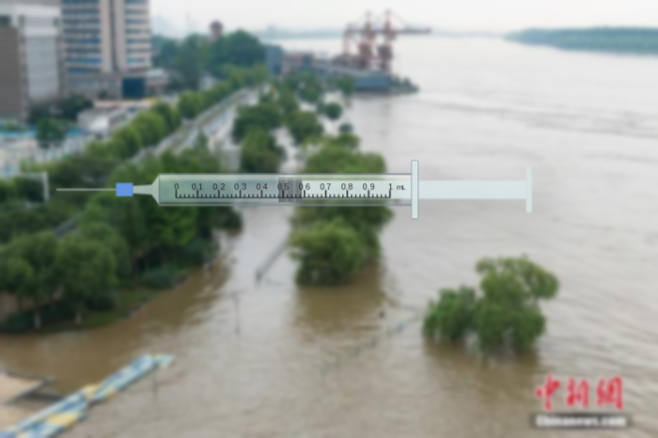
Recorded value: 0.48 (mL)
